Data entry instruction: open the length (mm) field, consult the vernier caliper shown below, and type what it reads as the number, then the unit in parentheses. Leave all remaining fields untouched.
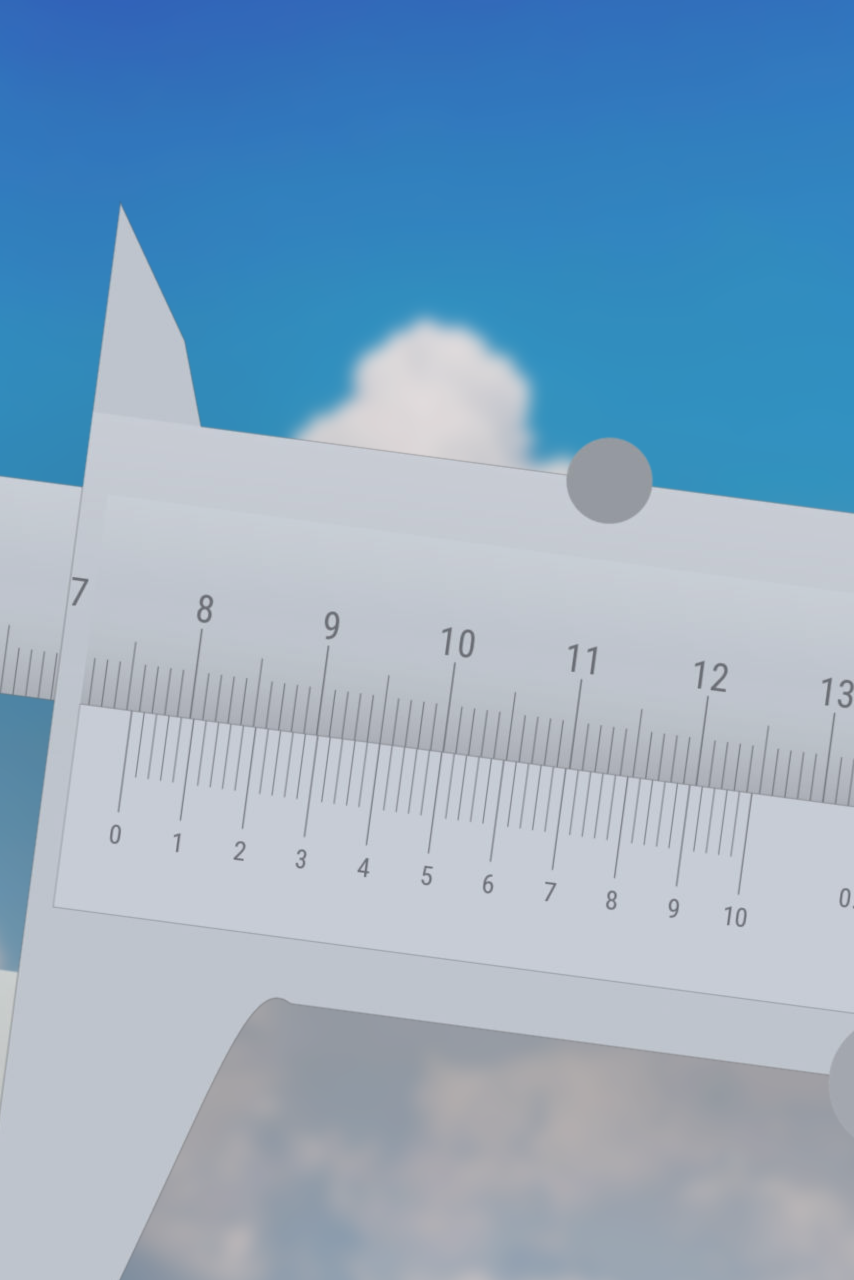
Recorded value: 75.4 (mm)
